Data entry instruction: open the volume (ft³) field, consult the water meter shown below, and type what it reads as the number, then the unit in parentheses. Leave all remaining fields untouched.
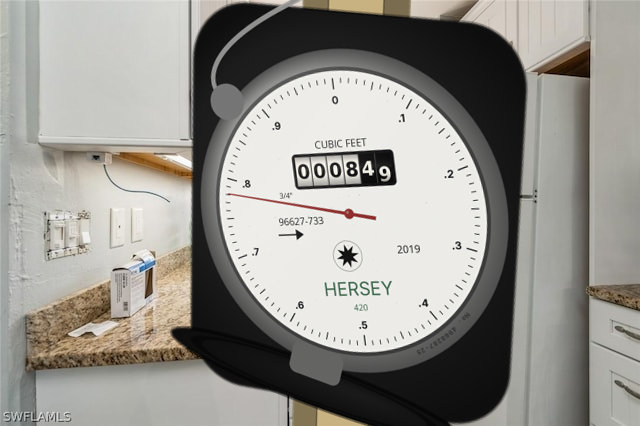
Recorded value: 848.78 (ft³)
